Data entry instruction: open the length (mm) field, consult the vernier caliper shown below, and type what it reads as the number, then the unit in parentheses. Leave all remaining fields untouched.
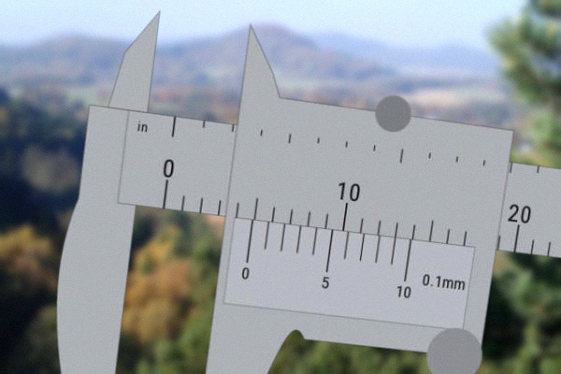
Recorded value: 4.9 (mm)
